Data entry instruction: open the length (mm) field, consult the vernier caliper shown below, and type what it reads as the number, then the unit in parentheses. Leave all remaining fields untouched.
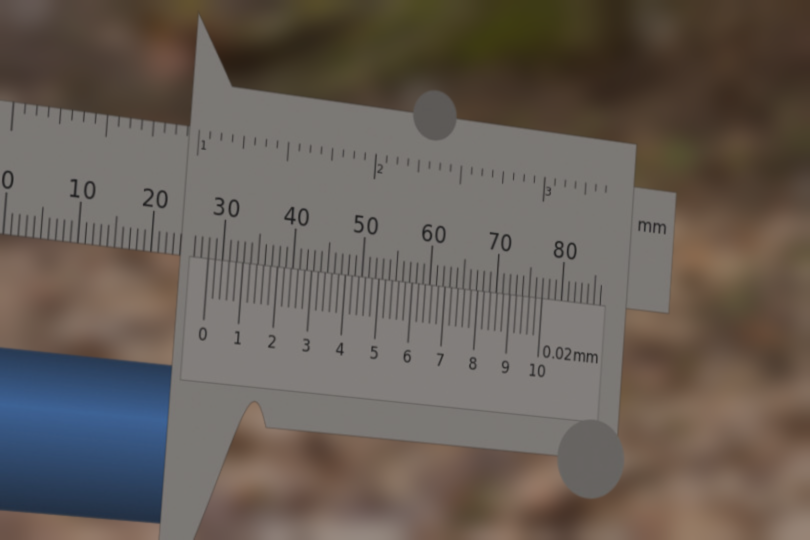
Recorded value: 28.0 (mm)
